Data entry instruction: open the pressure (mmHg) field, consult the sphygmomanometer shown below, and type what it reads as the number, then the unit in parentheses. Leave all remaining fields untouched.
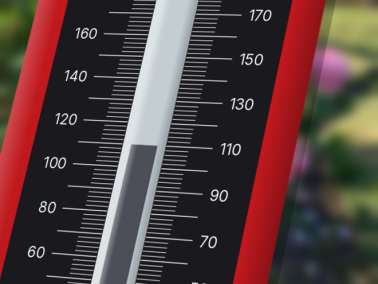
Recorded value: 110 (mmHg)
